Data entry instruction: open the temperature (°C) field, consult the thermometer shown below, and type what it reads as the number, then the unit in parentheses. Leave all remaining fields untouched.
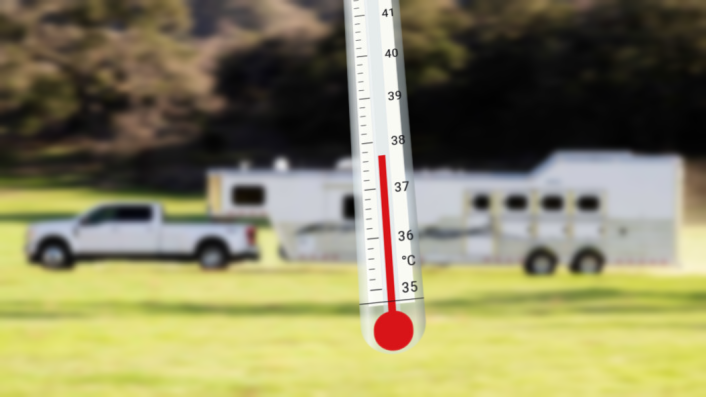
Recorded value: 37.7 (°C)
